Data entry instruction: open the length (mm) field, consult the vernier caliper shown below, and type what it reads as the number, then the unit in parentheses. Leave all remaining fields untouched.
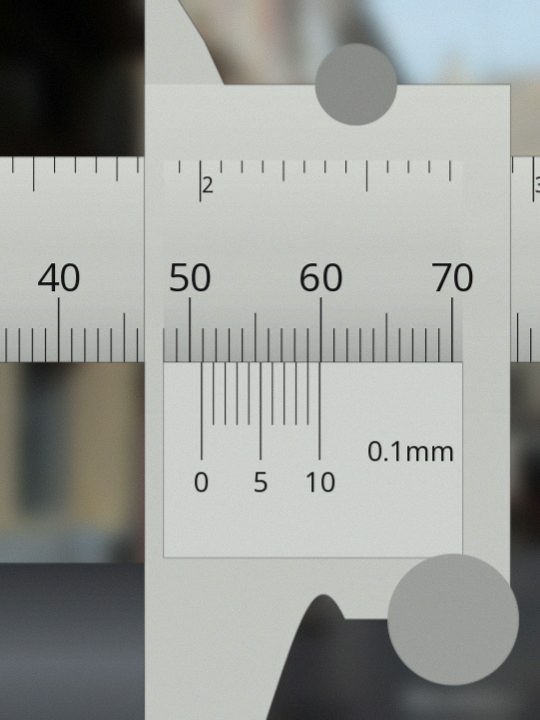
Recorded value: 50.9 (mm)
